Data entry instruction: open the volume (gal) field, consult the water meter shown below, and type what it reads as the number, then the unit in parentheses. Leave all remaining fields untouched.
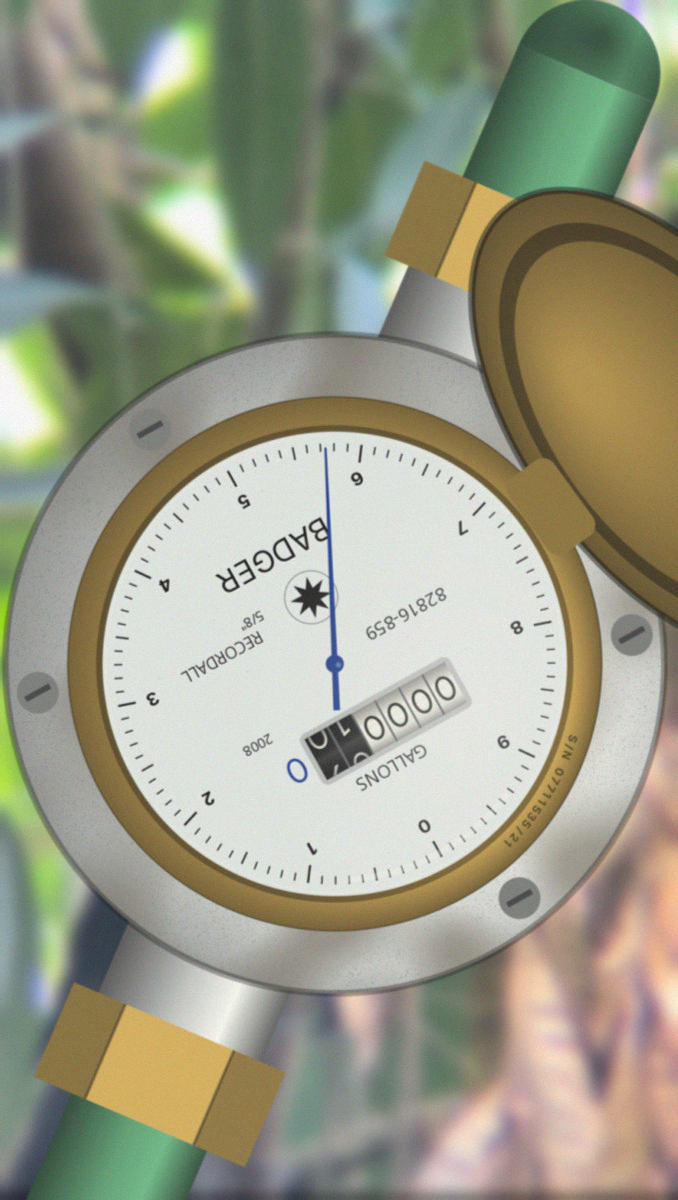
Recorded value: 95.7 (gal)
